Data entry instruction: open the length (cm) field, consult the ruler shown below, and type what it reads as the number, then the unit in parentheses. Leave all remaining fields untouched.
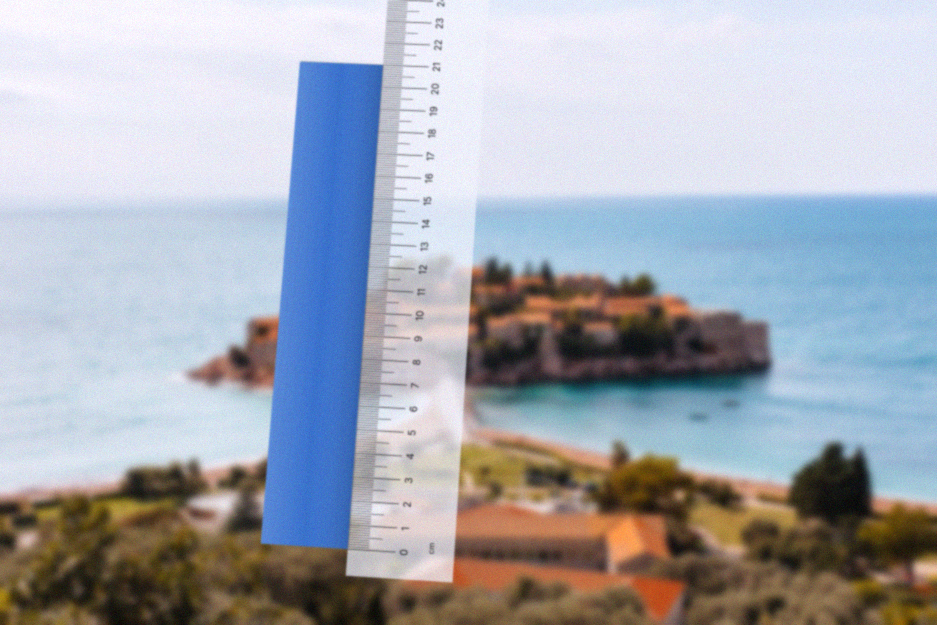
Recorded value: 21 (cm)
